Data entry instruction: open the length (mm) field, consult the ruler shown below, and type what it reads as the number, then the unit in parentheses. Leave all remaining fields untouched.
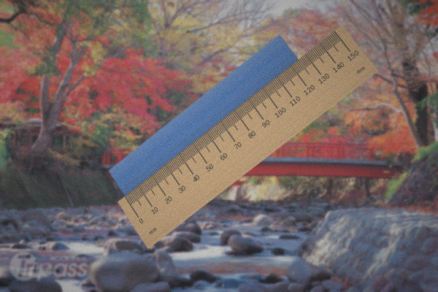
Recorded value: 125 (mm)
